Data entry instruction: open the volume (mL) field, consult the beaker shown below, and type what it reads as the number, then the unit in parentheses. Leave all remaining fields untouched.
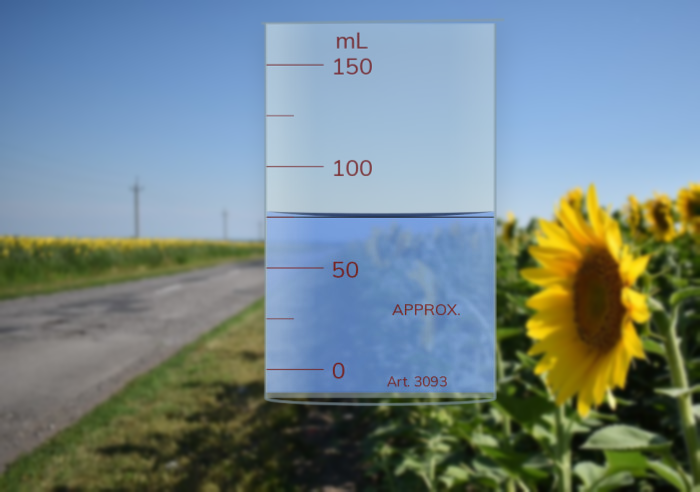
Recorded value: 75 (mL)
